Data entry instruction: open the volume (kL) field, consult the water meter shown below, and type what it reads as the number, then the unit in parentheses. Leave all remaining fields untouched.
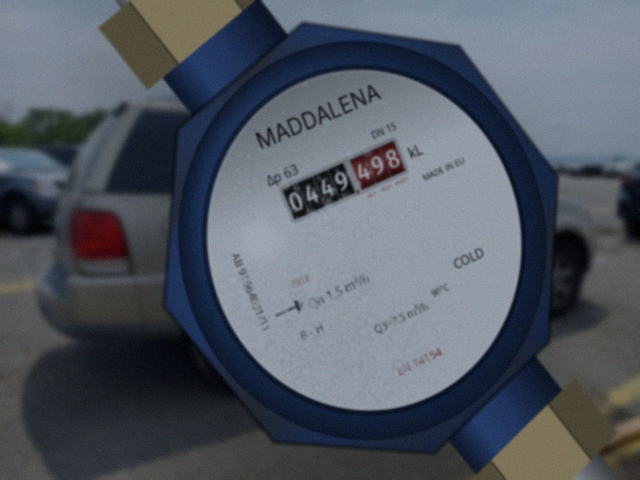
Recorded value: 449.498 (kL)
